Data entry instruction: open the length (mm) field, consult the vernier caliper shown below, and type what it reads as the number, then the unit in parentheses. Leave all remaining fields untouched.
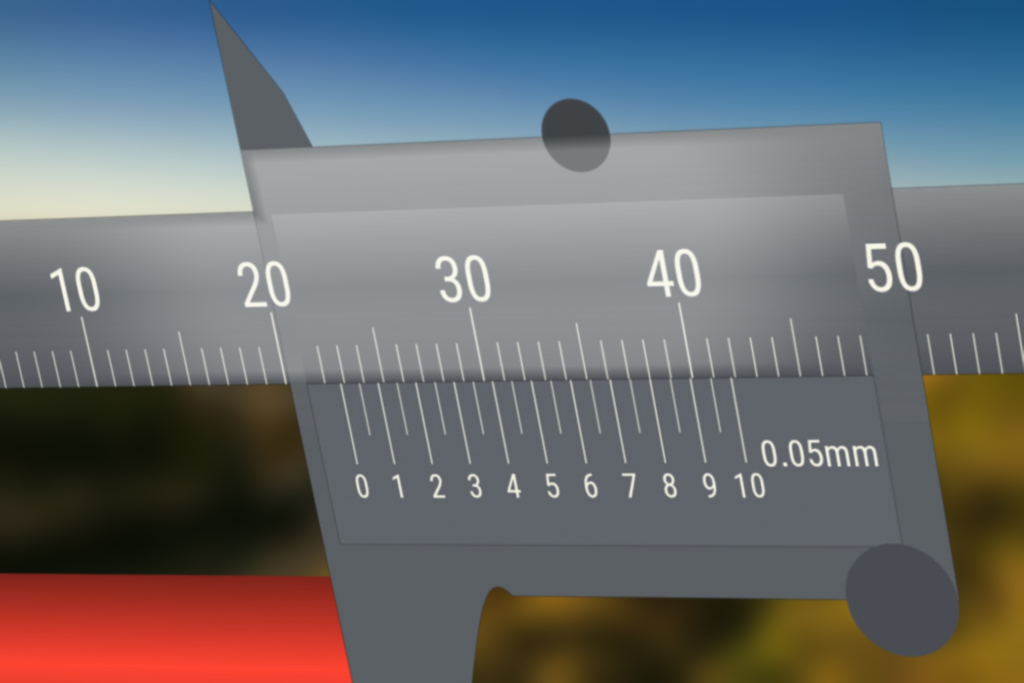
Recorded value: 22.8 (mm)
